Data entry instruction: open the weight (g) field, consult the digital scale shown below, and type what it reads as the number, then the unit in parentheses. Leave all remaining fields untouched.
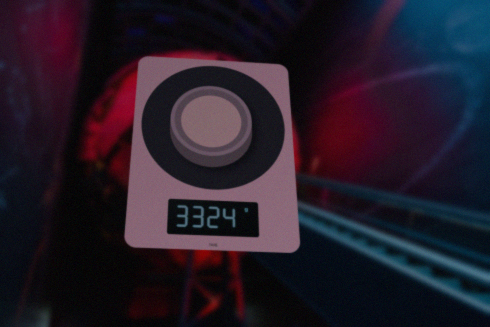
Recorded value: 3324 (g)
